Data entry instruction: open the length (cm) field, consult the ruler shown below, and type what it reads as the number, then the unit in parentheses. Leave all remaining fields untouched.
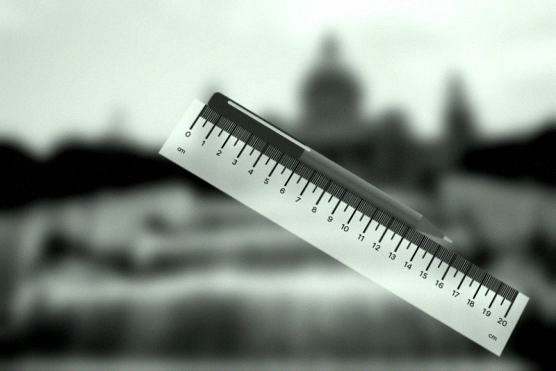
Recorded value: 15.5 (cm)
